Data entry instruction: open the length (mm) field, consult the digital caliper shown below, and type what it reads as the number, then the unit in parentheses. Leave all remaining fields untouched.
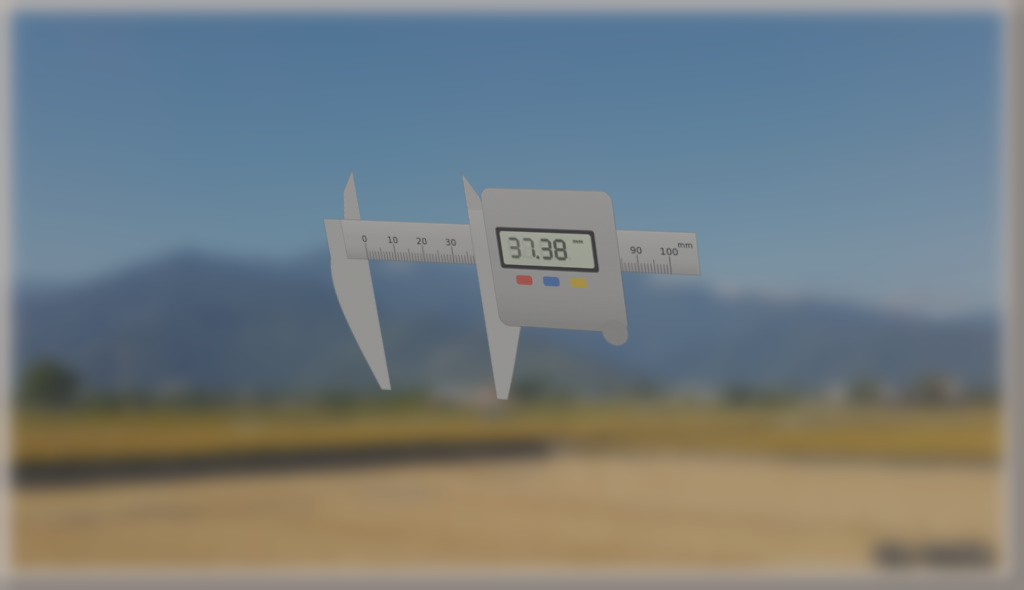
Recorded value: 37.38 (mm)
